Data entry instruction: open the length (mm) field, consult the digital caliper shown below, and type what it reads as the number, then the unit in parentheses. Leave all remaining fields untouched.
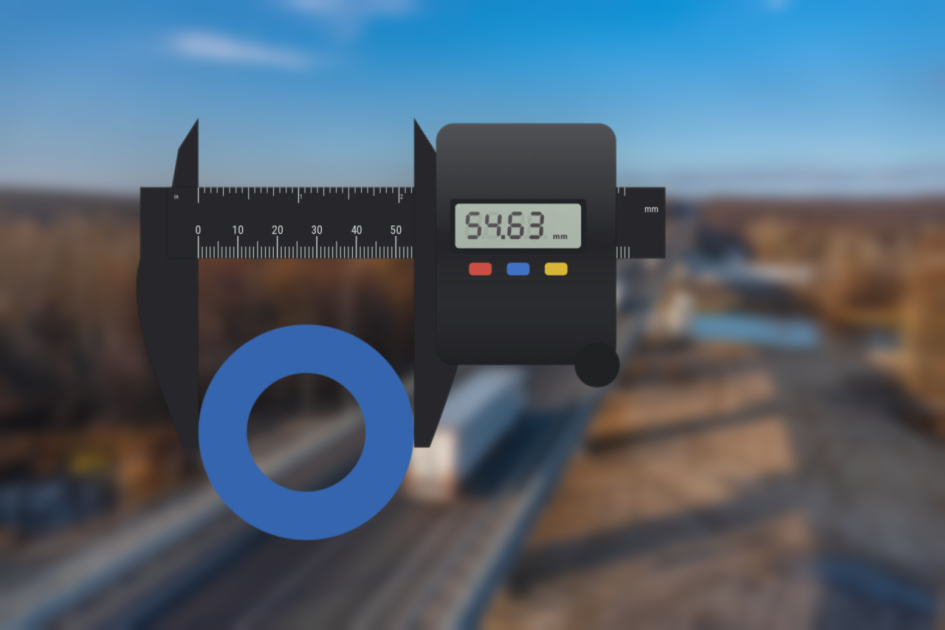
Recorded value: 54.63 (mm)
